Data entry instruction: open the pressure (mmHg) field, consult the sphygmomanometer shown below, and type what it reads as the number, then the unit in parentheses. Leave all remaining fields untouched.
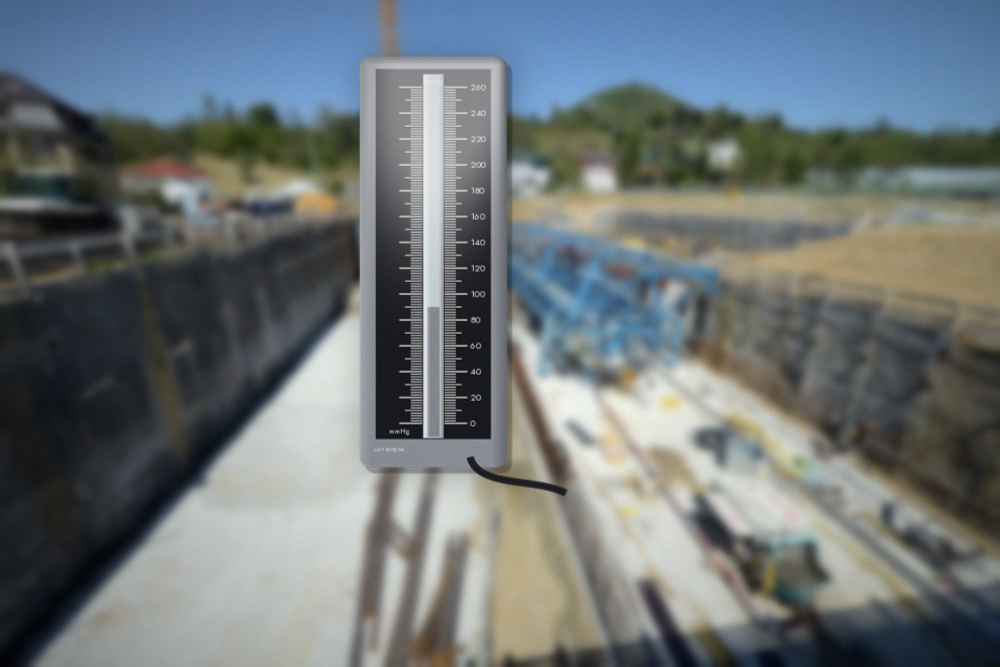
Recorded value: 90 (mmHg)
